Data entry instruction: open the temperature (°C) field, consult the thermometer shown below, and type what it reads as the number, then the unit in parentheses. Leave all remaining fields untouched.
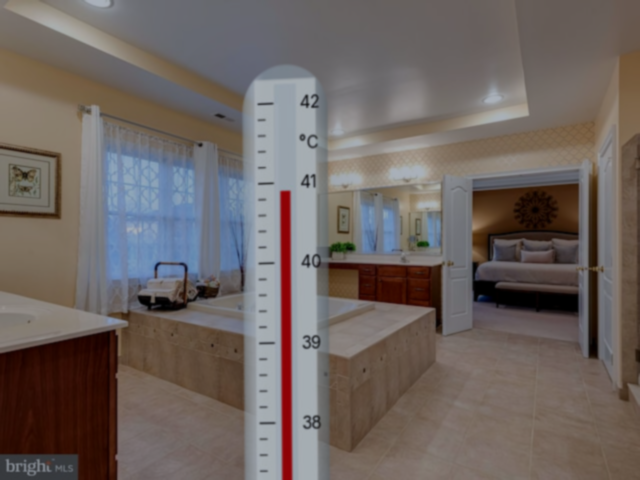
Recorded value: 40.9 (°C)
